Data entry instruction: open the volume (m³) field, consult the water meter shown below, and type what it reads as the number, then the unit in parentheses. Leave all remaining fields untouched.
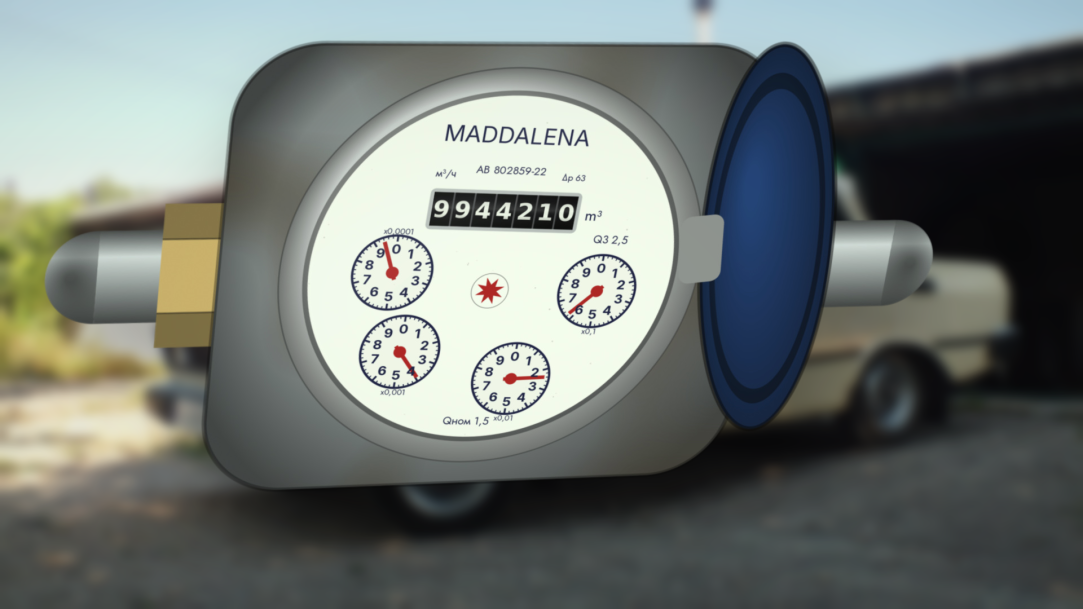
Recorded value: 9944210.6239 (m³)
